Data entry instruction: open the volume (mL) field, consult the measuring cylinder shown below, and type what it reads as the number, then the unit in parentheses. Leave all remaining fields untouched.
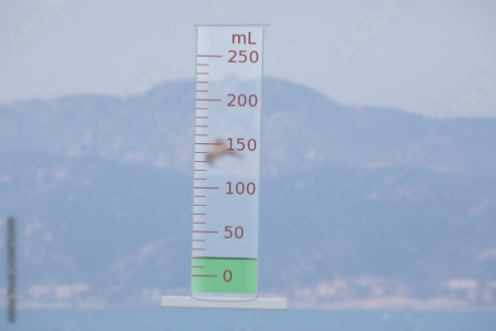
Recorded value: 20 (mL)
